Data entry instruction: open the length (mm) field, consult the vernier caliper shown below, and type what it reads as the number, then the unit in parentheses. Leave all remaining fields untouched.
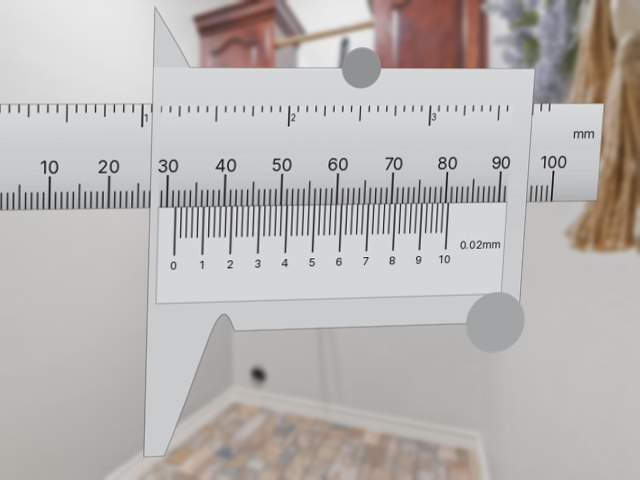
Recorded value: 31.5 (mm)
